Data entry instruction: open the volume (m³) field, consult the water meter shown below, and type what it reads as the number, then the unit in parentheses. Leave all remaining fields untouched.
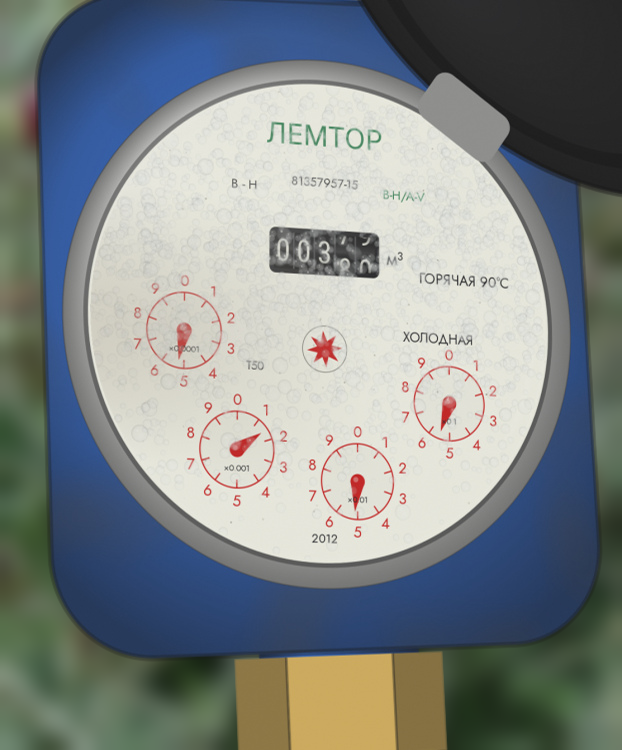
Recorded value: 379.5515 (m³)
